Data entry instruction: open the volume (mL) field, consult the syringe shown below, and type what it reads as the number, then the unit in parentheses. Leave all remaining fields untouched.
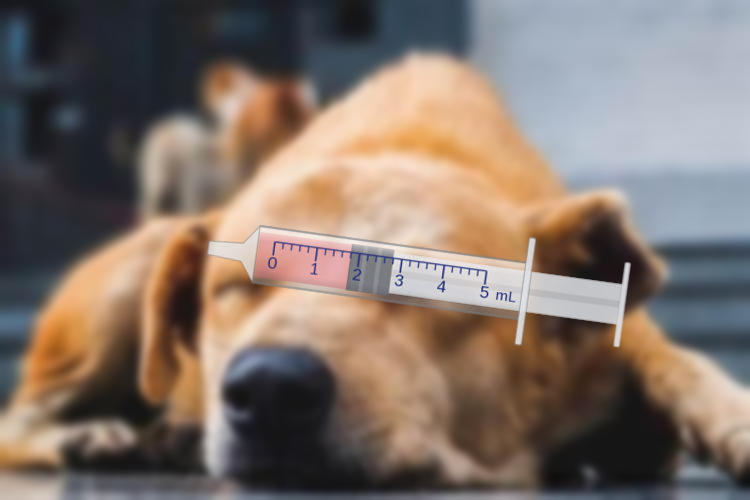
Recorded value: 1.8 (mL)
